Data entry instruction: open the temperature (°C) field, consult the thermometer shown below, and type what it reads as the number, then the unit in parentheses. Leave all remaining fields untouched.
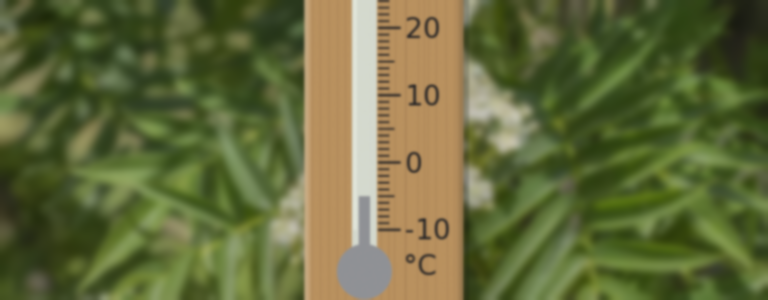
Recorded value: -5 (°C)
